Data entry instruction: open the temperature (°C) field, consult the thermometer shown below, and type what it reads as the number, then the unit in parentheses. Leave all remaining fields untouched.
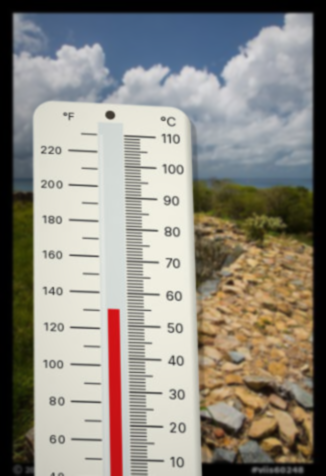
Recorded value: 55 (°C)
